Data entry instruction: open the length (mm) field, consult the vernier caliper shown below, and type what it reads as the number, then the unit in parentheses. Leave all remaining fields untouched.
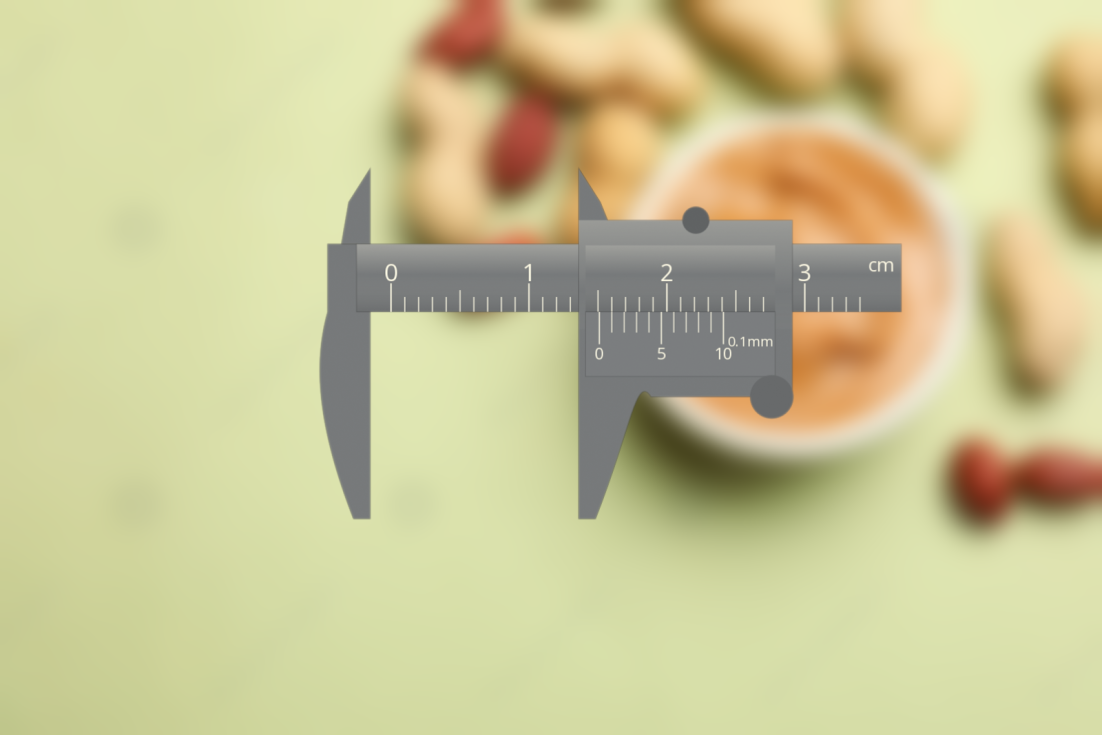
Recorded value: 15.1 (mm)
